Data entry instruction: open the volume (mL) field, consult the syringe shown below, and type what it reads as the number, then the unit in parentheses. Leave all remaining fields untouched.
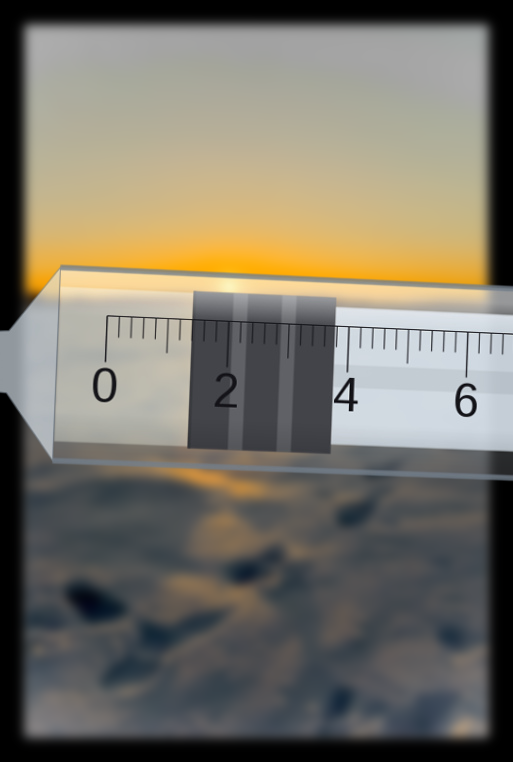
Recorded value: 1.4 (mL)
